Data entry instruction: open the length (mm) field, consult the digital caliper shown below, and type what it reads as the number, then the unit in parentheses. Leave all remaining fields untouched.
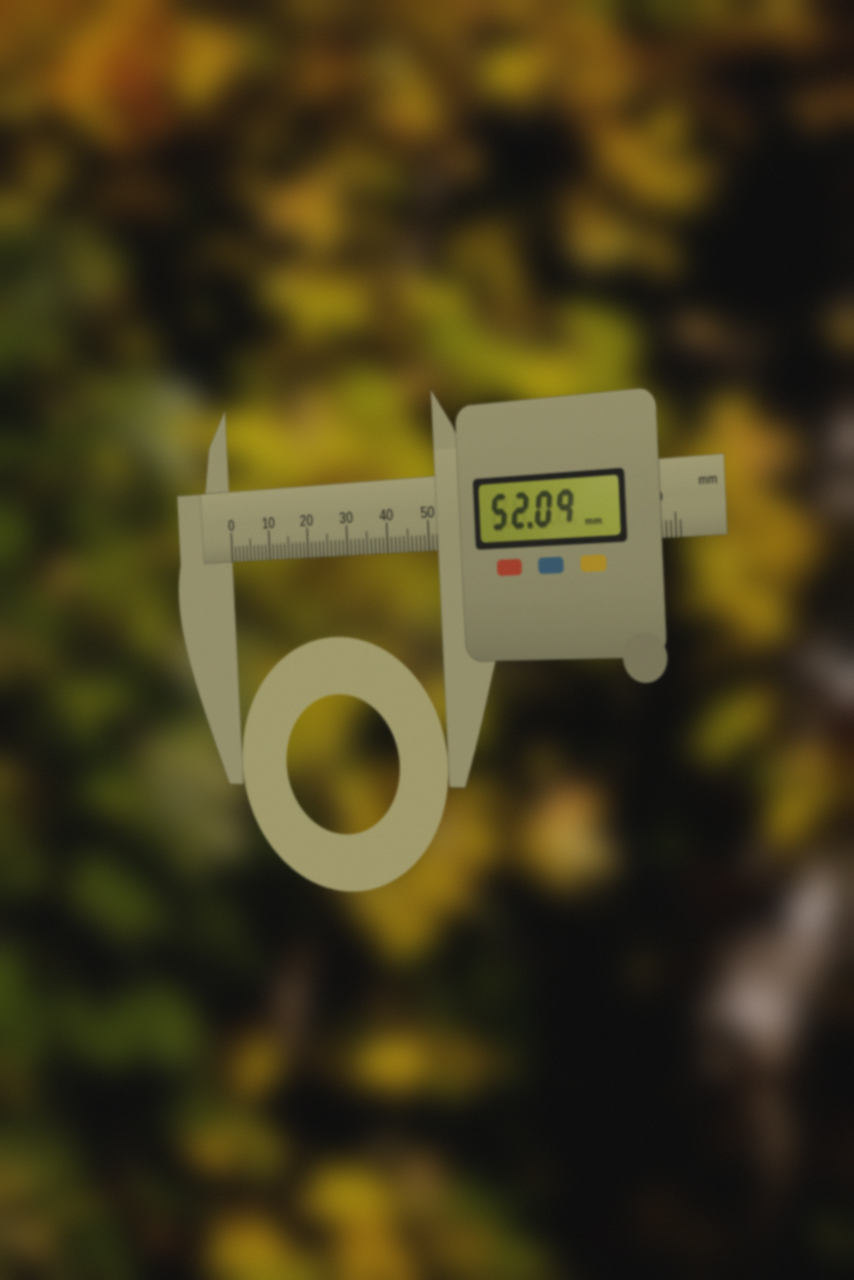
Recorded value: 52.09 (mm)
